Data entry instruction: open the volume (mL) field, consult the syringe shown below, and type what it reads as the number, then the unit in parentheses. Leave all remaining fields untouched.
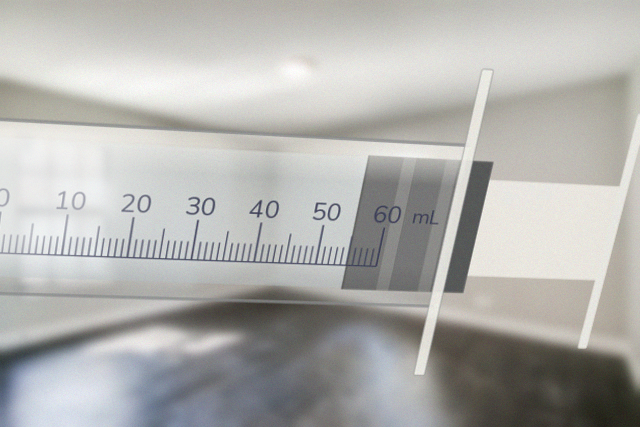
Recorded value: 55 (mL)
